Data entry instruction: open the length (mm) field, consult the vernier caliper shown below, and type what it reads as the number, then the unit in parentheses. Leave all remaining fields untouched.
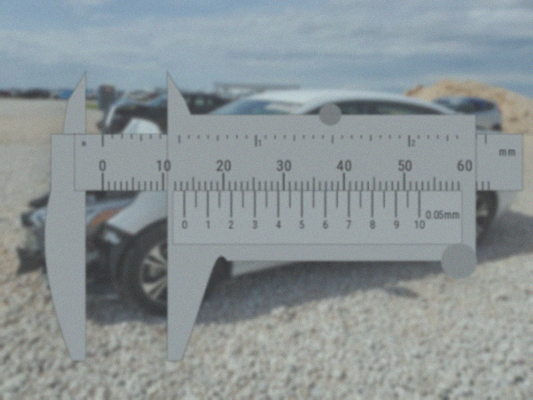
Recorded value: 13.5 (mm)
